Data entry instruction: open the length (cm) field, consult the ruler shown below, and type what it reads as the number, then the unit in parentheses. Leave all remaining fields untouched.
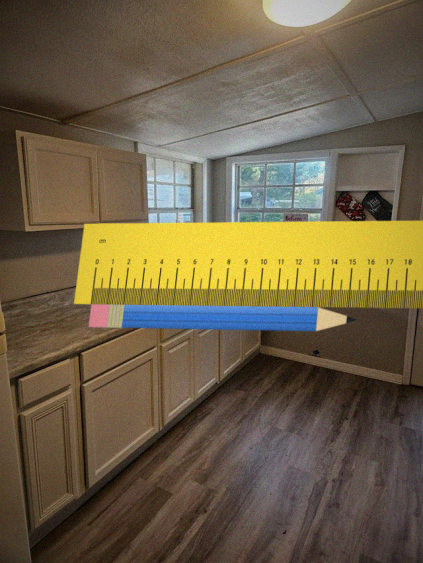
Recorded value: 15.5 (cm)
